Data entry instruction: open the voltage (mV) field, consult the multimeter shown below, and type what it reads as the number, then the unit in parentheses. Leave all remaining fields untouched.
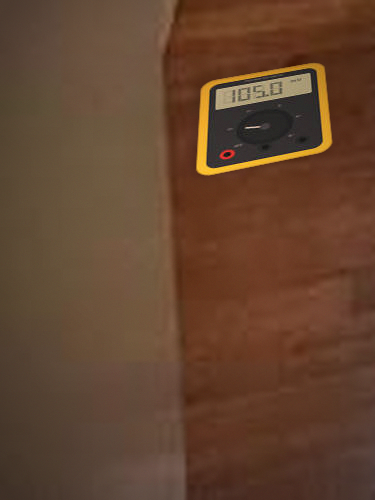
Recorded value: 105.0 (mV)
